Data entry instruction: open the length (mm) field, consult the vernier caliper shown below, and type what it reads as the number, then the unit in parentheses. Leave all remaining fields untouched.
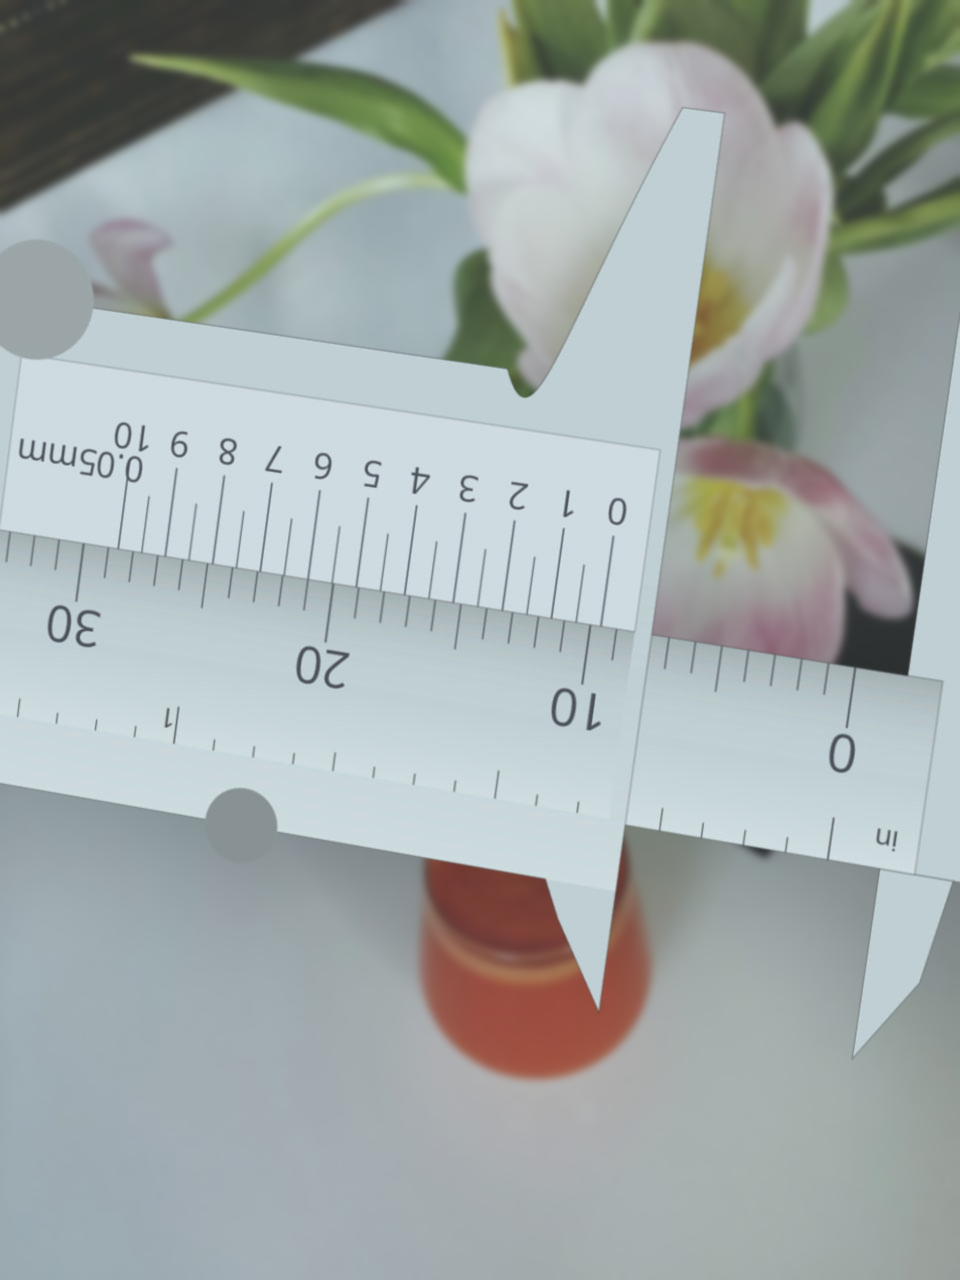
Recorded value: 9.6 (mm)
